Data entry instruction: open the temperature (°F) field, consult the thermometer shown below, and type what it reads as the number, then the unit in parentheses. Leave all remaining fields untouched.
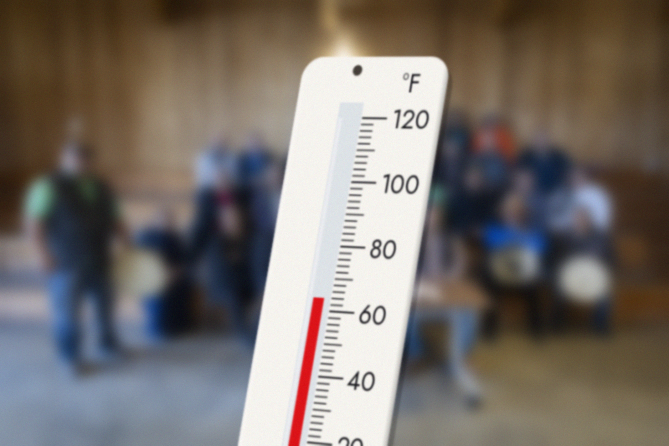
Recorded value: 64 (°F)
